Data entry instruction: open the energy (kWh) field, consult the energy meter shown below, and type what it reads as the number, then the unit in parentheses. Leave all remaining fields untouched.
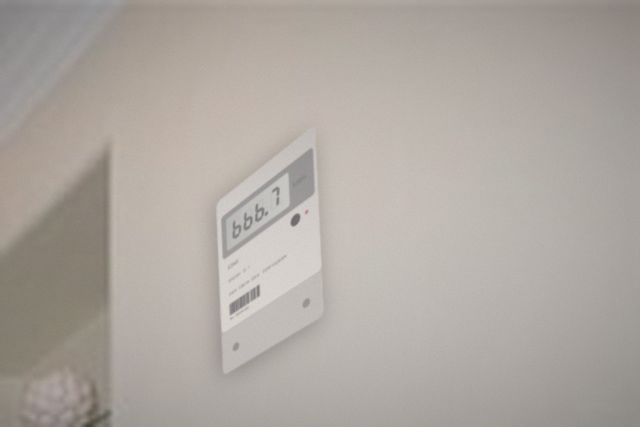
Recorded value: 666.7 (kWh)
